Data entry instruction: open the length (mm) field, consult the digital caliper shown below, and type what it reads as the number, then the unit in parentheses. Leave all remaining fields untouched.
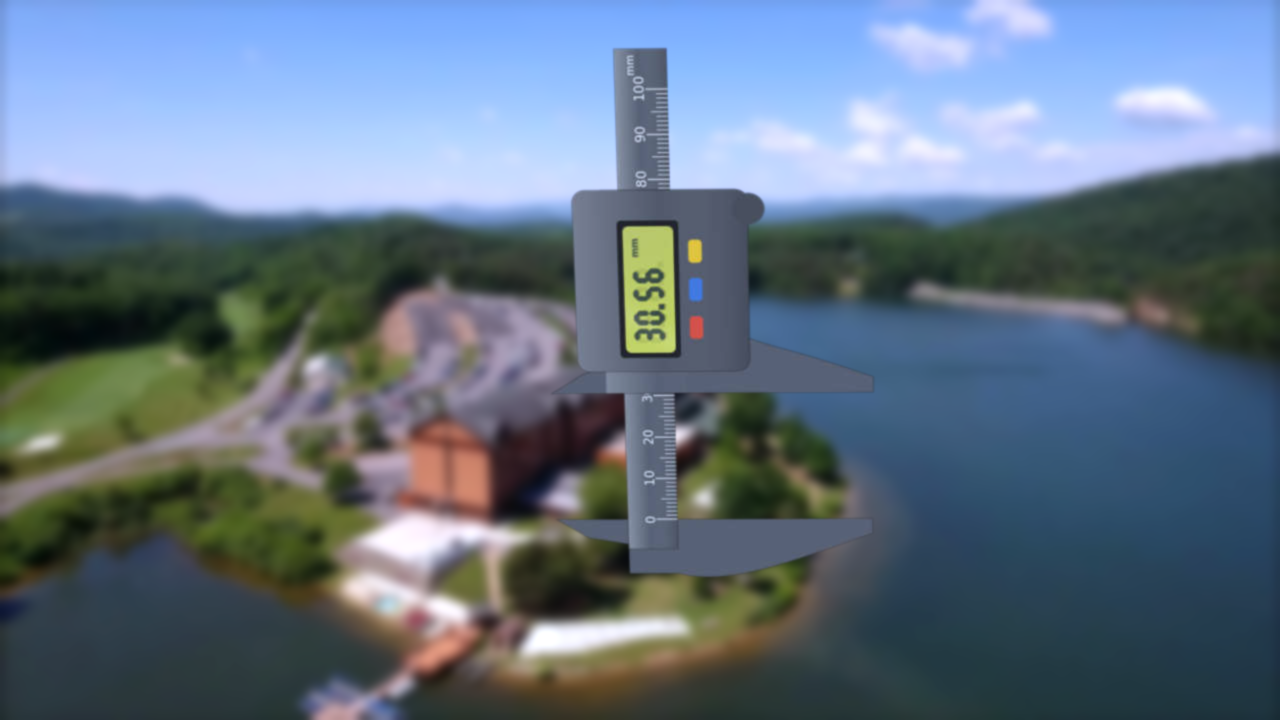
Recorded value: 30.56 (mm)
